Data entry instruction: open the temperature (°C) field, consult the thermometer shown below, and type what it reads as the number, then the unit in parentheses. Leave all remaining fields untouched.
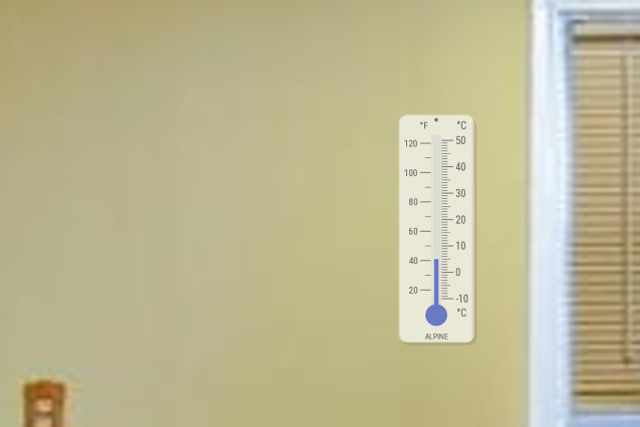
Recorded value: 5 (°C)
